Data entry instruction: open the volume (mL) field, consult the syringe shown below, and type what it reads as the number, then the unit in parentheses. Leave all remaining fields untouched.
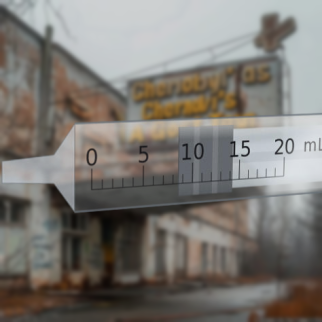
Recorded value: 8.5 (mL)
